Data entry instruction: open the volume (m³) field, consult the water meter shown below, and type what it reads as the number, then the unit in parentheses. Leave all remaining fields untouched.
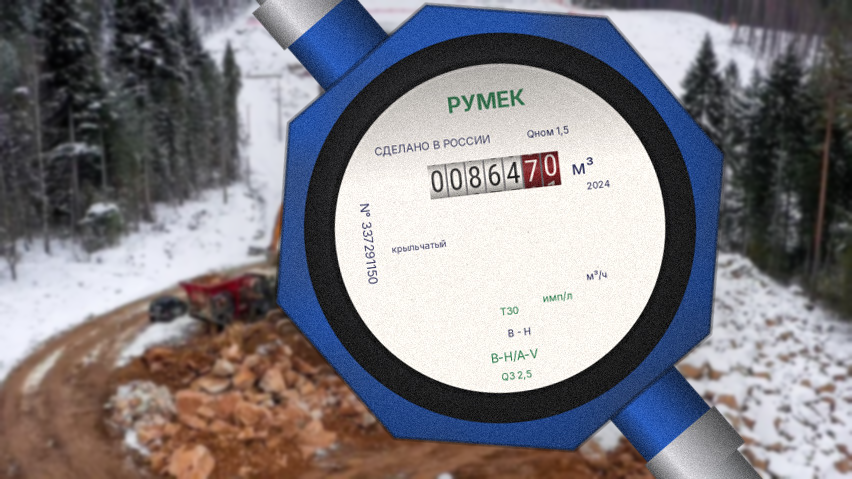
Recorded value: 864.70 (m³)
